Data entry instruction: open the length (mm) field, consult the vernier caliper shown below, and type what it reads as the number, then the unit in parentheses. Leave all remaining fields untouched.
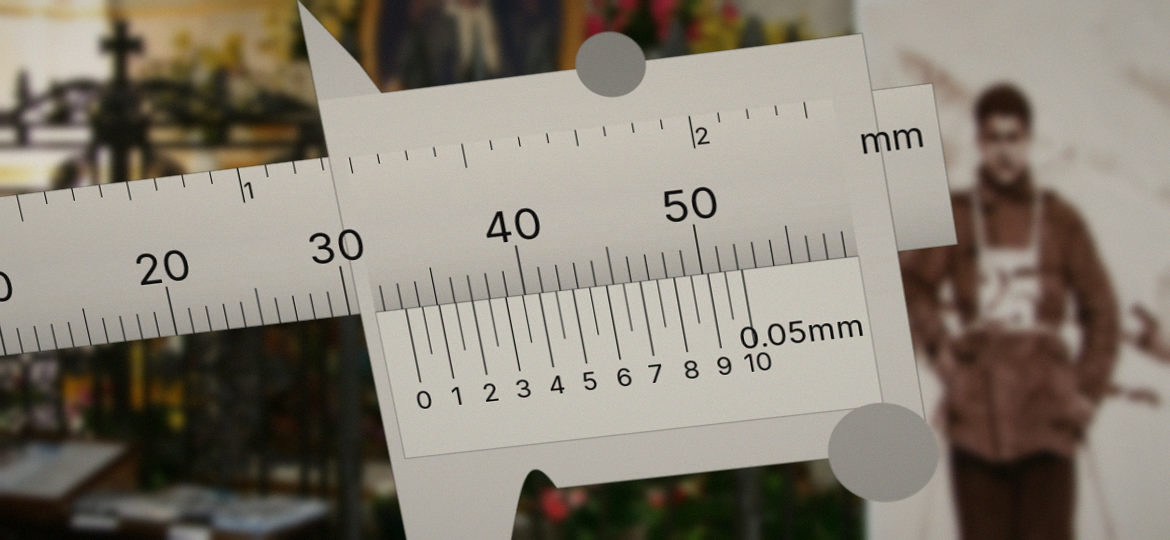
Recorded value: 33.2 (mm)
